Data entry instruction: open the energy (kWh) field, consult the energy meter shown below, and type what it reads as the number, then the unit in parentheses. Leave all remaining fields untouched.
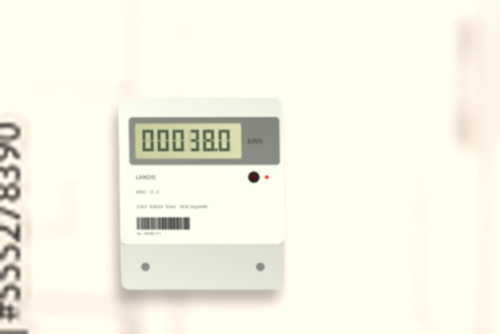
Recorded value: 38.0 (kWh)
